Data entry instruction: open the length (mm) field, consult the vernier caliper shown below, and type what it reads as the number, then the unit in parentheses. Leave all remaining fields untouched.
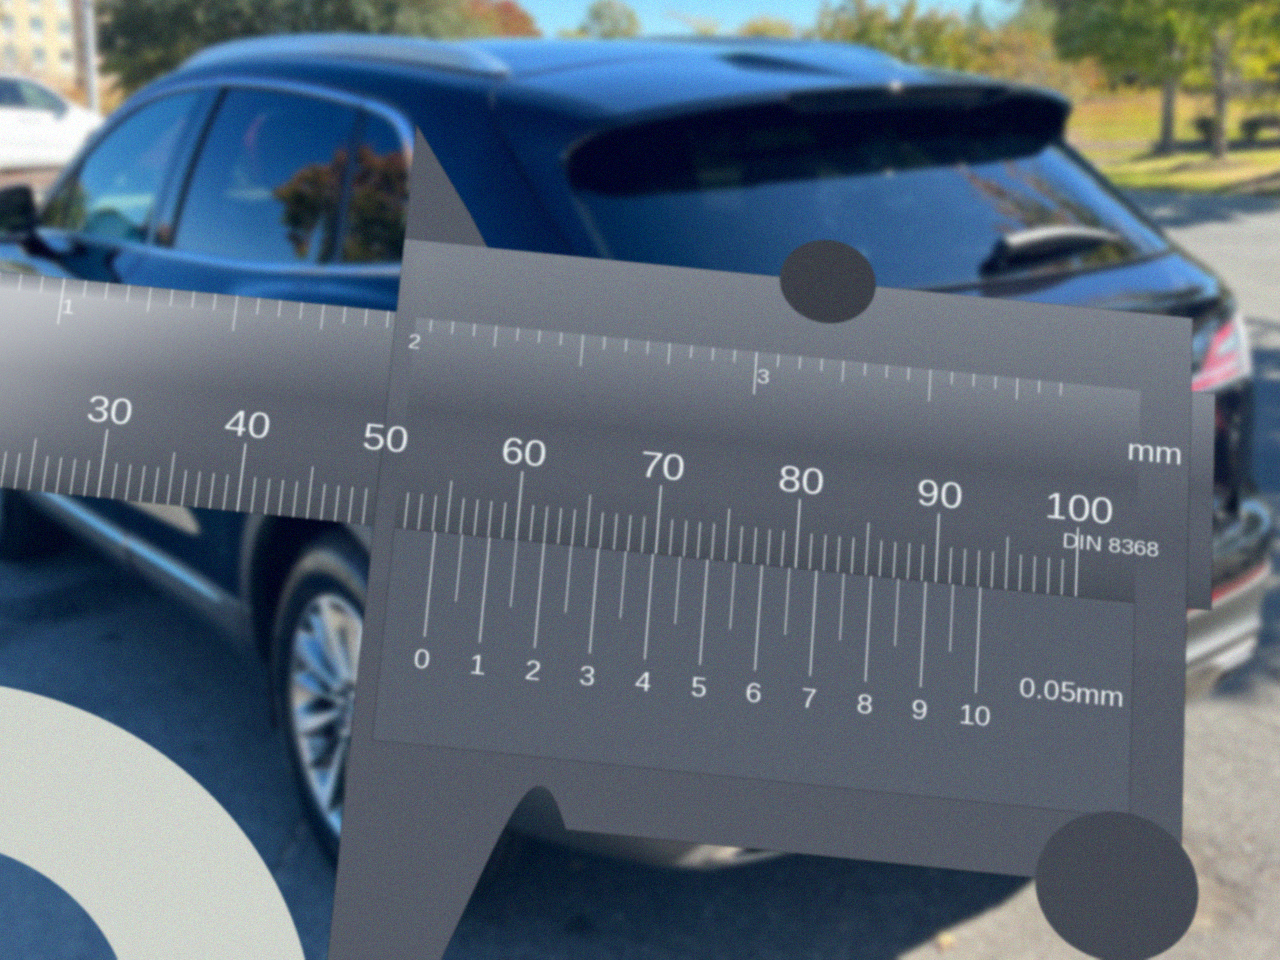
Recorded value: 54.2 (mm)
